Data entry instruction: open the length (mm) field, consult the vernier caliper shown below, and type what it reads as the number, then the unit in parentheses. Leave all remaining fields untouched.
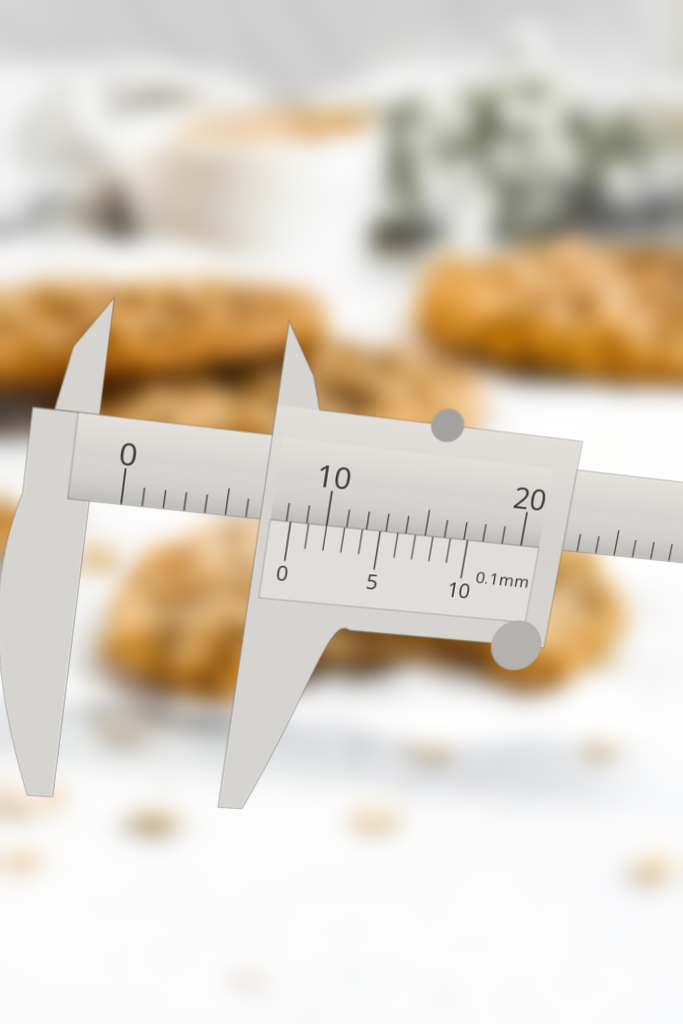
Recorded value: 8.2 (mm)
